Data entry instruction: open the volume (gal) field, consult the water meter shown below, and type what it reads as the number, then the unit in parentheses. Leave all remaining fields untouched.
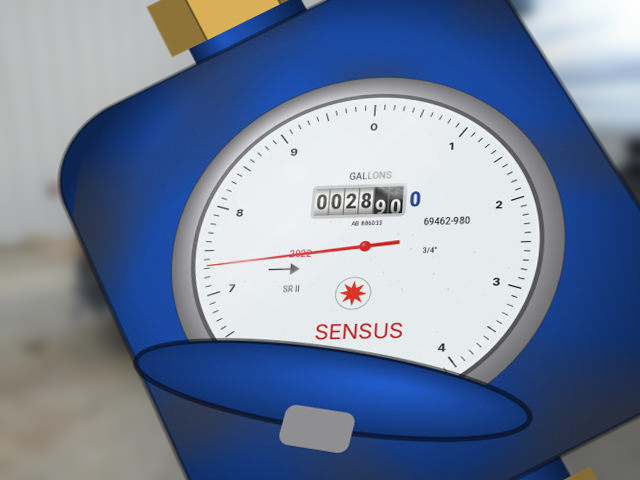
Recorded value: 28897.3 (gal)
